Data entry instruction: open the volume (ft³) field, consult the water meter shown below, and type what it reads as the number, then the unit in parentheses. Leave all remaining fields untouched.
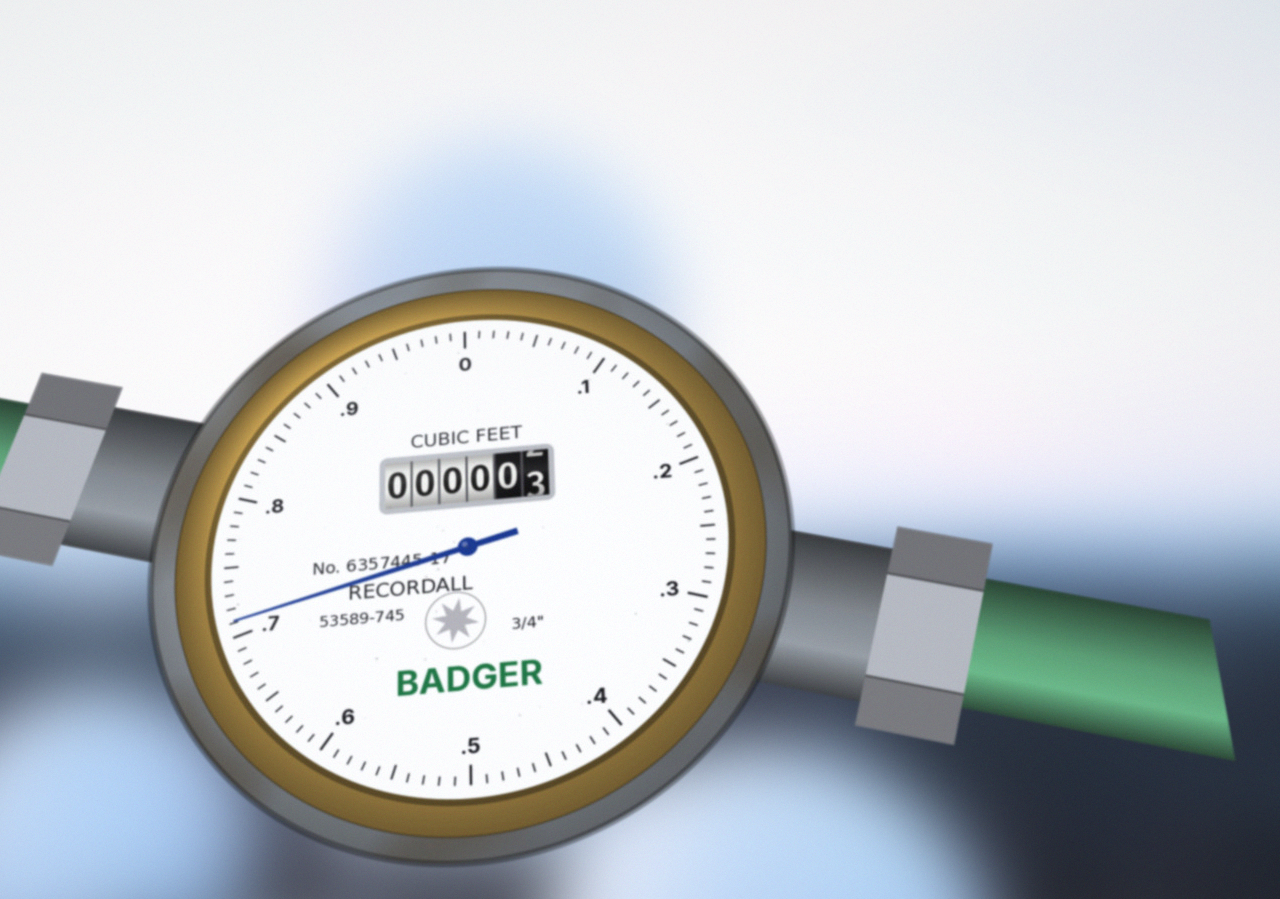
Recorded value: 2.71 (ft³)
